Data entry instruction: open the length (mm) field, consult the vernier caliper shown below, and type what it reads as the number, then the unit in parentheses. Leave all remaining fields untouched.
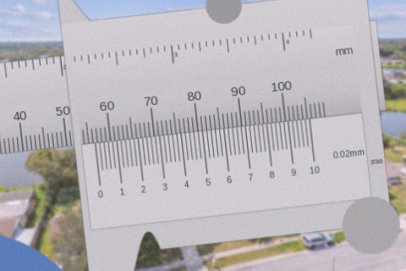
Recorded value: 56.5 (mm)
